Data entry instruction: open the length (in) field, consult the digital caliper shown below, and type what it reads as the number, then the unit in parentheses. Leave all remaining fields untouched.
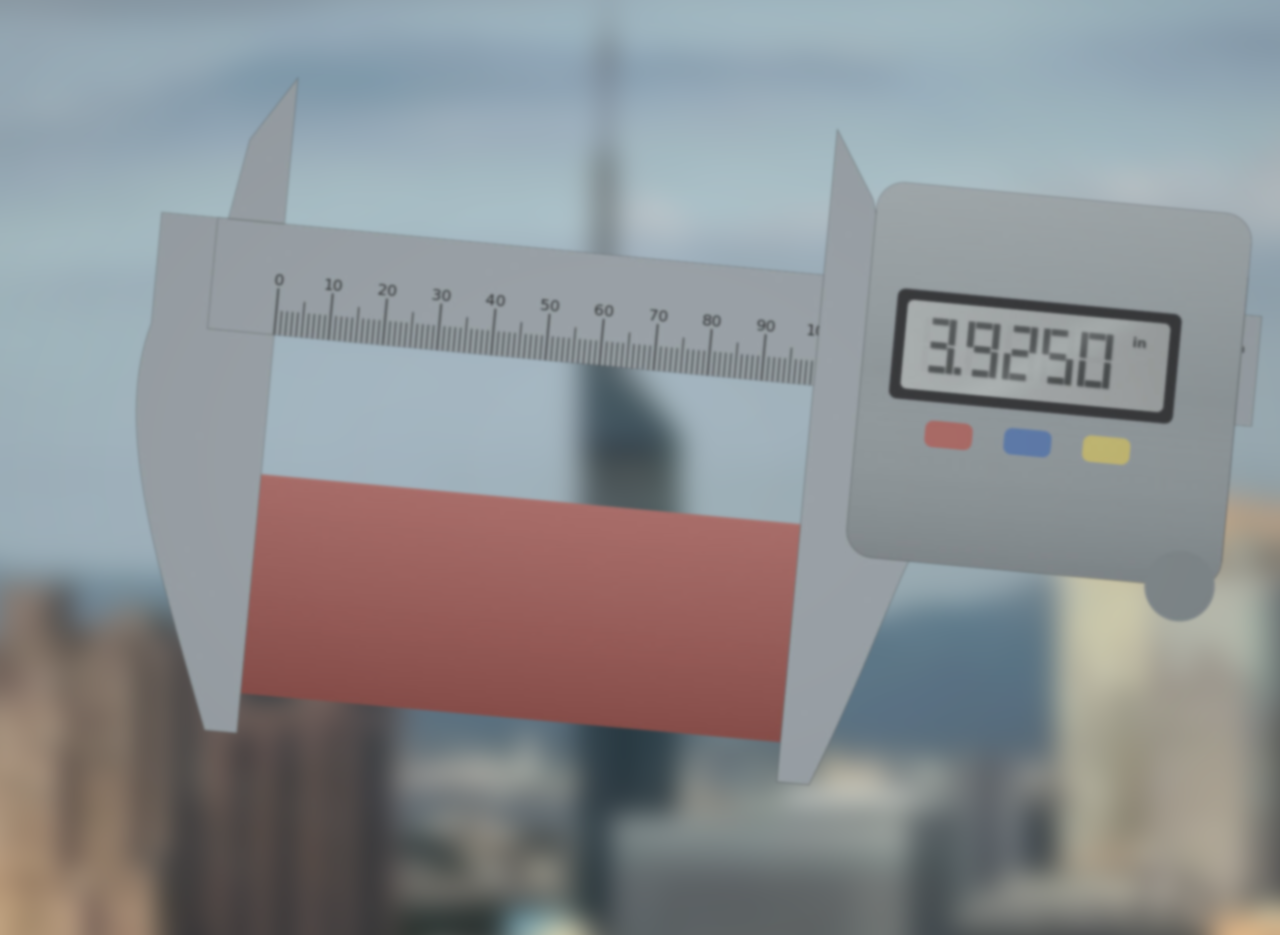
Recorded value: 3.9250 (in)
